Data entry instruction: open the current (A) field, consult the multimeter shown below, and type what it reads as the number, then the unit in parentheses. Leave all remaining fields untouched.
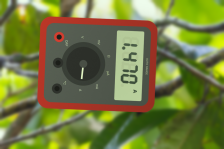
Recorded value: 1.470 (A)
